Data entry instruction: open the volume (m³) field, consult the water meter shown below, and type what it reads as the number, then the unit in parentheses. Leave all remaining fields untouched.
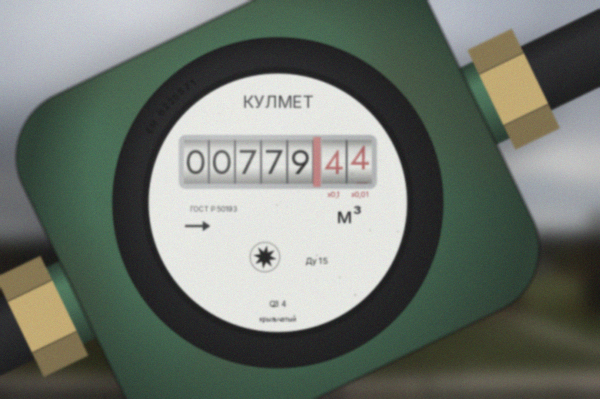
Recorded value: 779.44 (m³)
